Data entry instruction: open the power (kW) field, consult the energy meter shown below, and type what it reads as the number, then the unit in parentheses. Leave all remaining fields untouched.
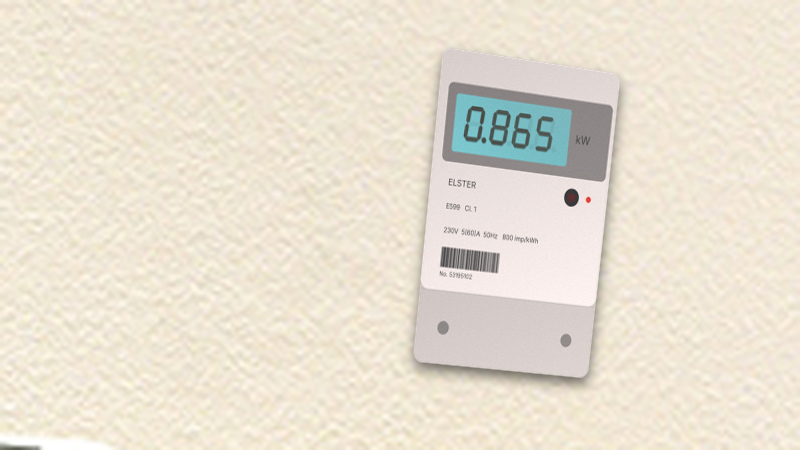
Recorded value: 0.865 (kW)
